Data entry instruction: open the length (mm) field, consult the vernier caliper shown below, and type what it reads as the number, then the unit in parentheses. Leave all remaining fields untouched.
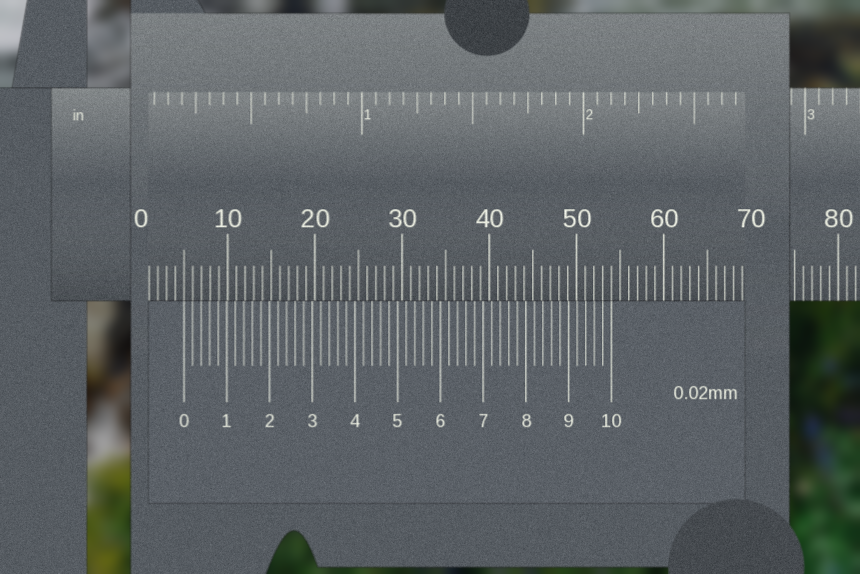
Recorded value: 5.0 (mm)
